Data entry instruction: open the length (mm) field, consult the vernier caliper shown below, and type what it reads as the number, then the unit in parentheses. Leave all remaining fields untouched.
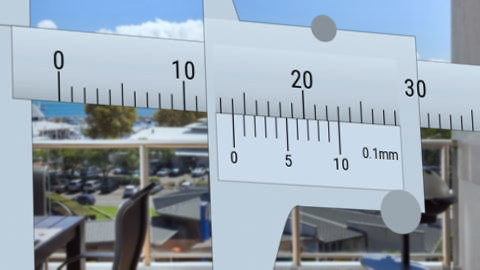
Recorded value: 14.0 (mm)
